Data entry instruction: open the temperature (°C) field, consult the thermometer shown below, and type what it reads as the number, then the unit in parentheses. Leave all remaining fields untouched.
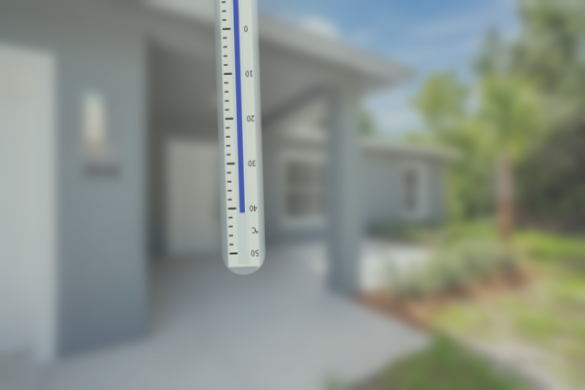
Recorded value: 41 (°C)
